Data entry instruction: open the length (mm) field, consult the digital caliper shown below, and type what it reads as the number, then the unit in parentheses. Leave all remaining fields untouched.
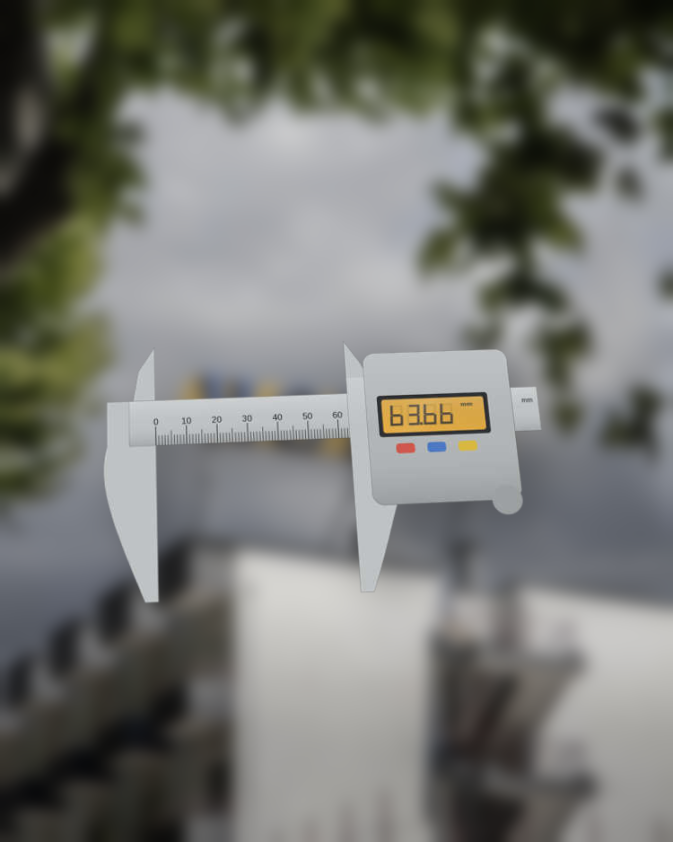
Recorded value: 63.66 (mm)
